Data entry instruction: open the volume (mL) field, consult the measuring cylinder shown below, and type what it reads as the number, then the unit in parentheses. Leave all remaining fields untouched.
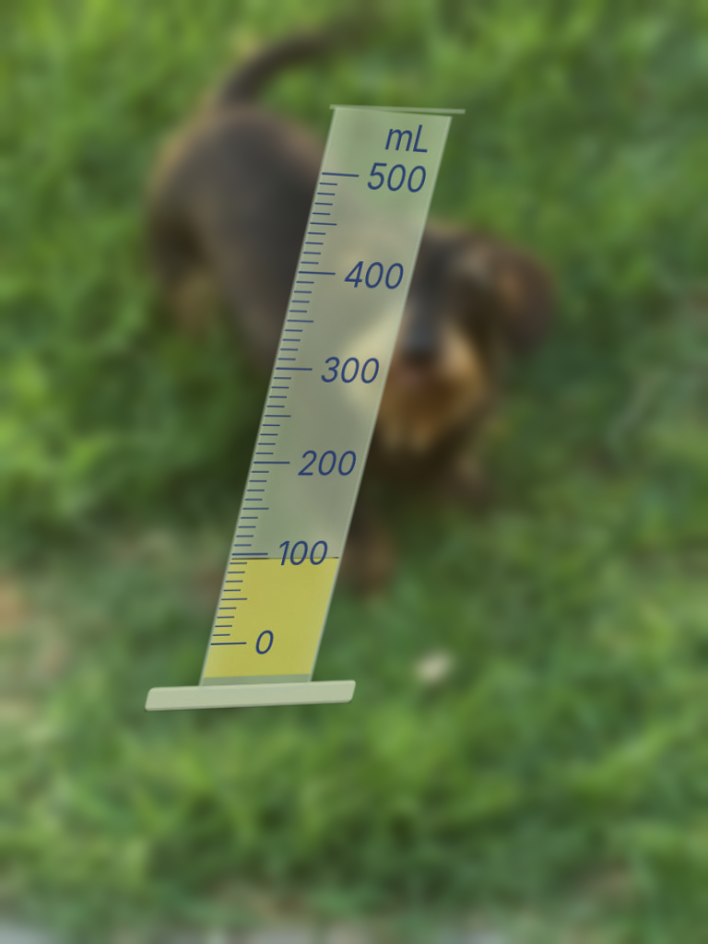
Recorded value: 95 (mL)
